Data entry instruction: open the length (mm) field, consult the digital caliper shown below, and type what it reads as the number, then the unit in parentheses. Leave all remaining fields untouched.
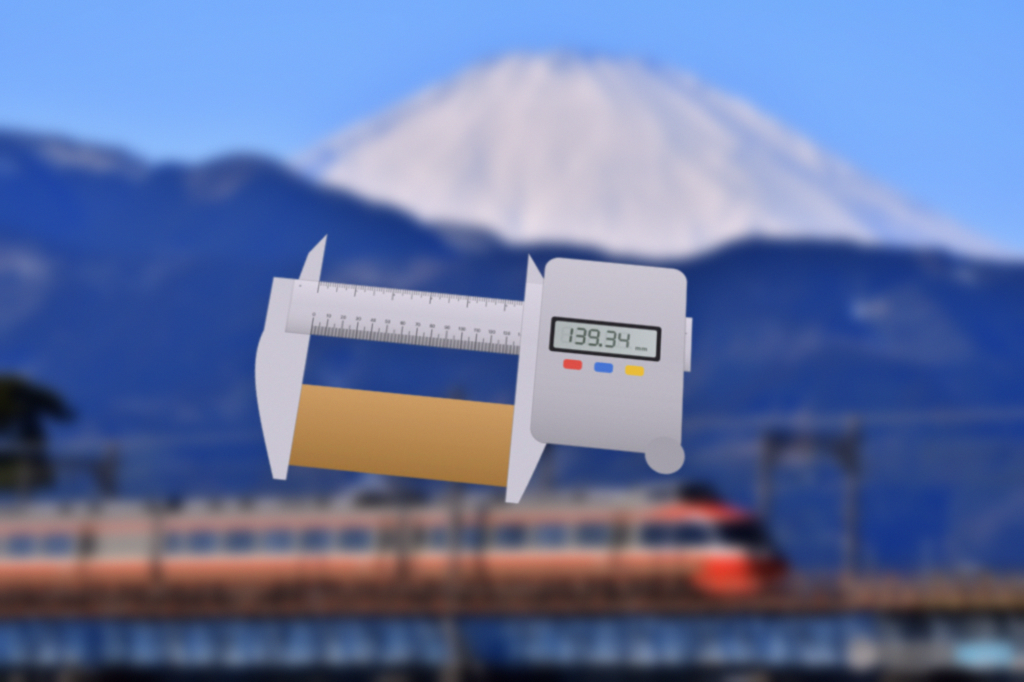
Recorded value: 139.34 (mm)
